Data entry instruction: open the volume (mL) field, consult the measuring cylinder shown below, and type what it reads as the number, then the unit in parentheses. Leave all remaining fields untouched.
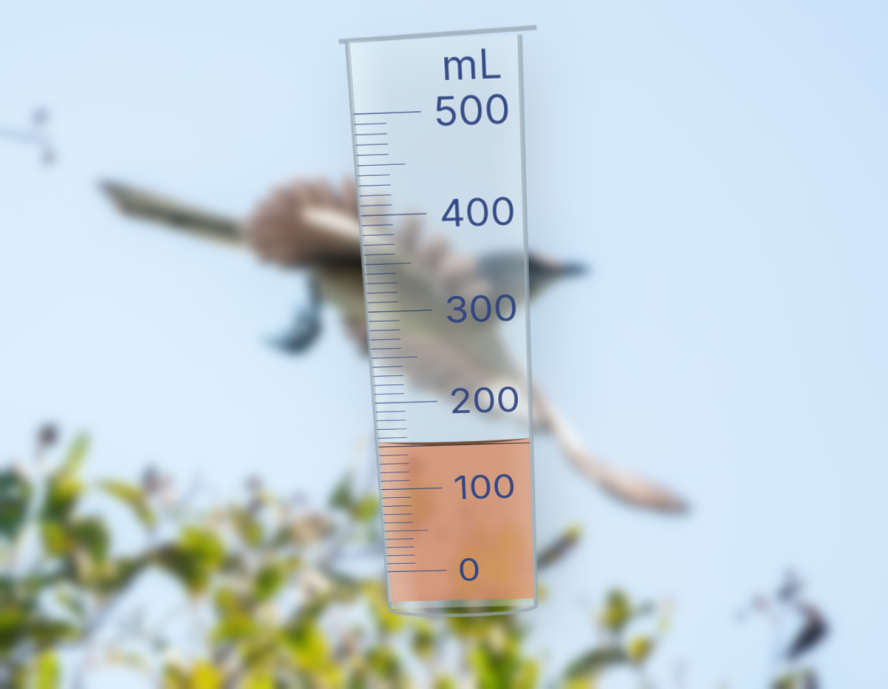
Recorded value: 150 (mL)
